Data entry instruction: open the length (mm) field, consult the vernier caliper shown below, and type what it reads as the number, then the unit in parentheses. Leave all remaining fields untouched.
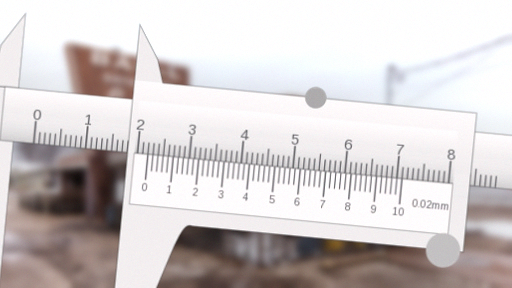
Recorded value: 22.0 (mm)
